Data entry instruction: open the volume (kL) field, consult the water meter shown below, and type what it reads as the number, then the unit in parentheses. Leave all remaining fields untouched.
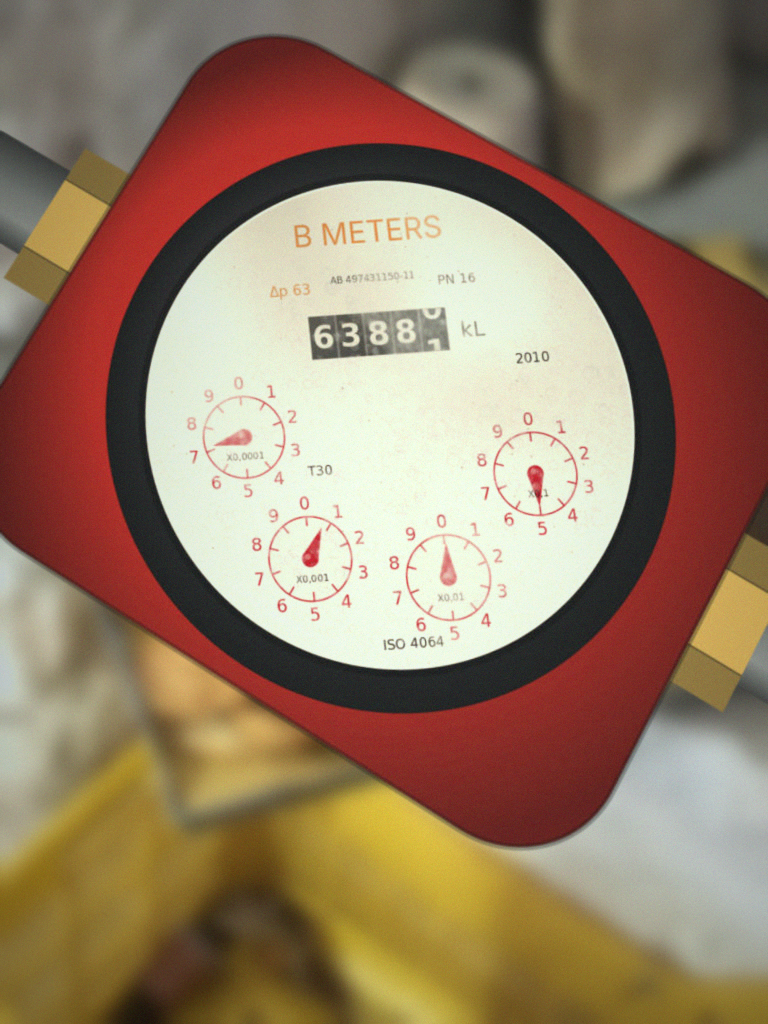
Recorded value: 63880.5007 (kL)
